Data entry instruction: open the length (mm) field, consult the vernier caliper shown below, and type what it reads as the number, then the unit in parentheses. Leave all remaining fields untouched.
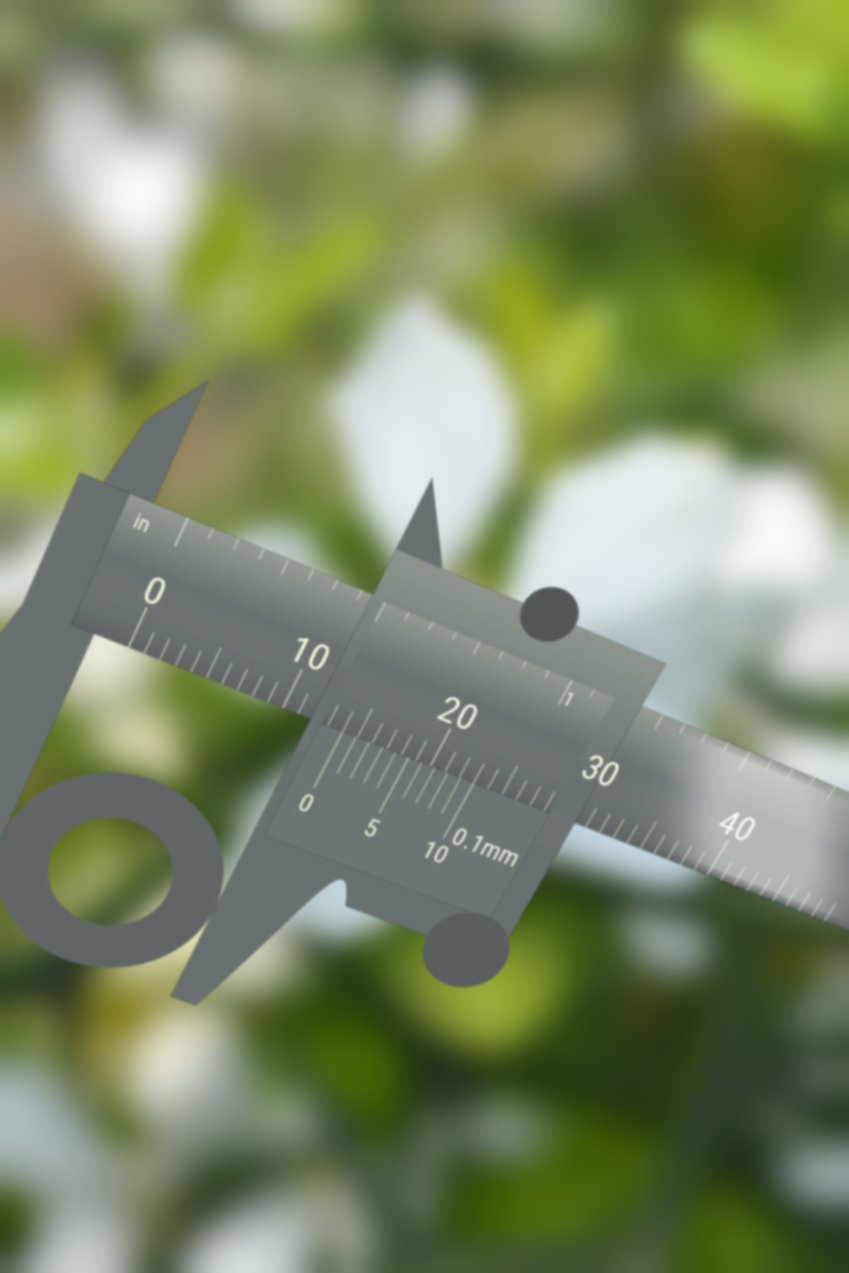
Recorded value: 14.0 (mm)
